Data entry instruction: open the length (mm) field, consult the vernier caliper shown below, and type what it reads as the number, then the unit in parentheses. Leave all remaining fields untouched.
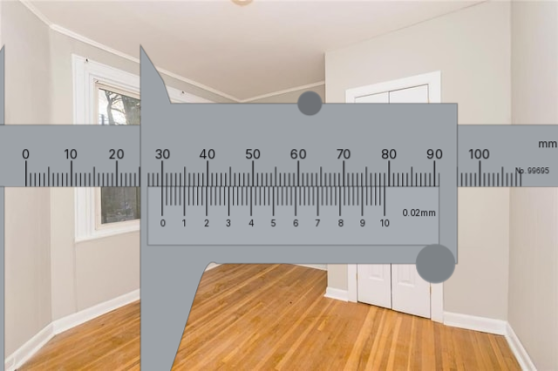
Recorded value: 30.0 (mm)
